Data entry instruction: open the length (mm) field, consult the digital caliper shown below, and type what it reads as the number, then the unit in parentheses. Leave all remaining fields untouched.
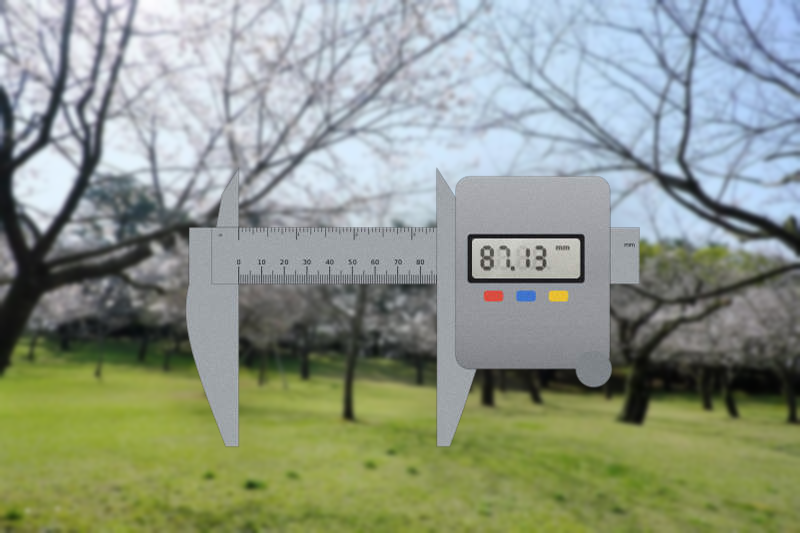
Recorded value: 87.13 (mm)
